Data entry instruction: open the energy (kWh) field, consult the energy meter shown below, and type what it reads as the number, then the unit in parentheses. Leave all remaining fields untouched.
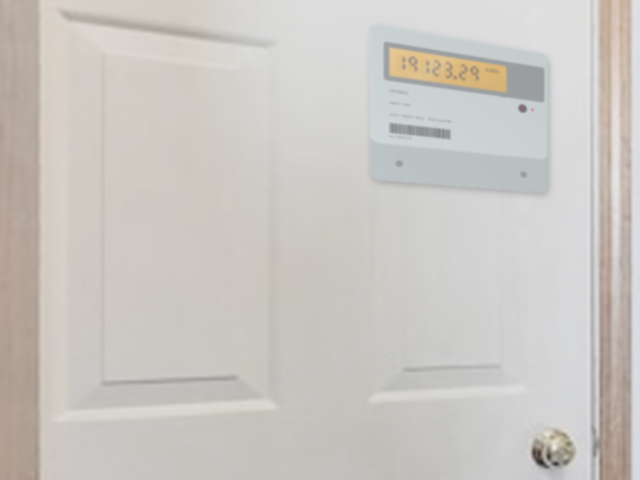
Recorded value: 19123.29 (kWh)
